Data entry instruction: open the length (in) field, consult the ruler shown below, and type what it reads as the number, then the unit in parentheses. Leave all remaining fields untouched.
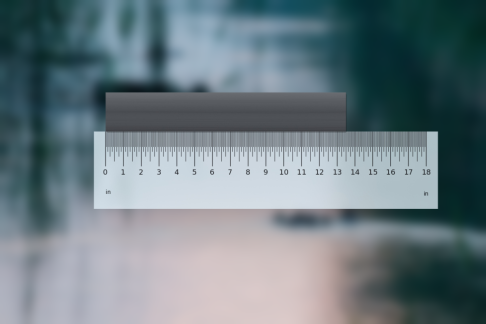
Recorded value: 13.5 (in)
